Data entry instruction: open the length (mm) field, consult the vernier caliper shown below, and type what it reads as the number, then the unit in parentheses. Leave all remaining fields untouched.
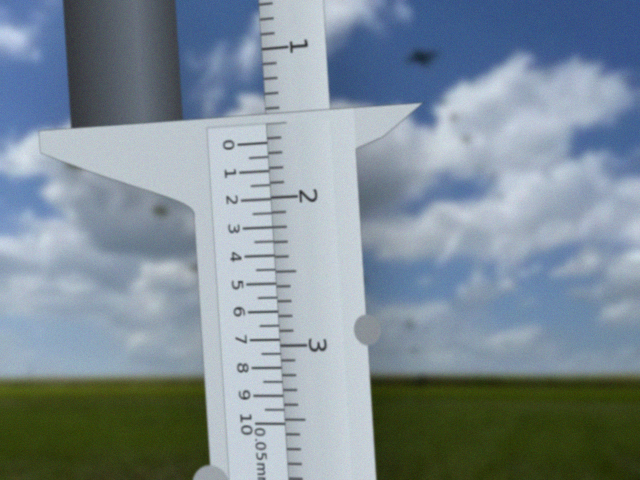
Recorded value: 16.3 (mm)
